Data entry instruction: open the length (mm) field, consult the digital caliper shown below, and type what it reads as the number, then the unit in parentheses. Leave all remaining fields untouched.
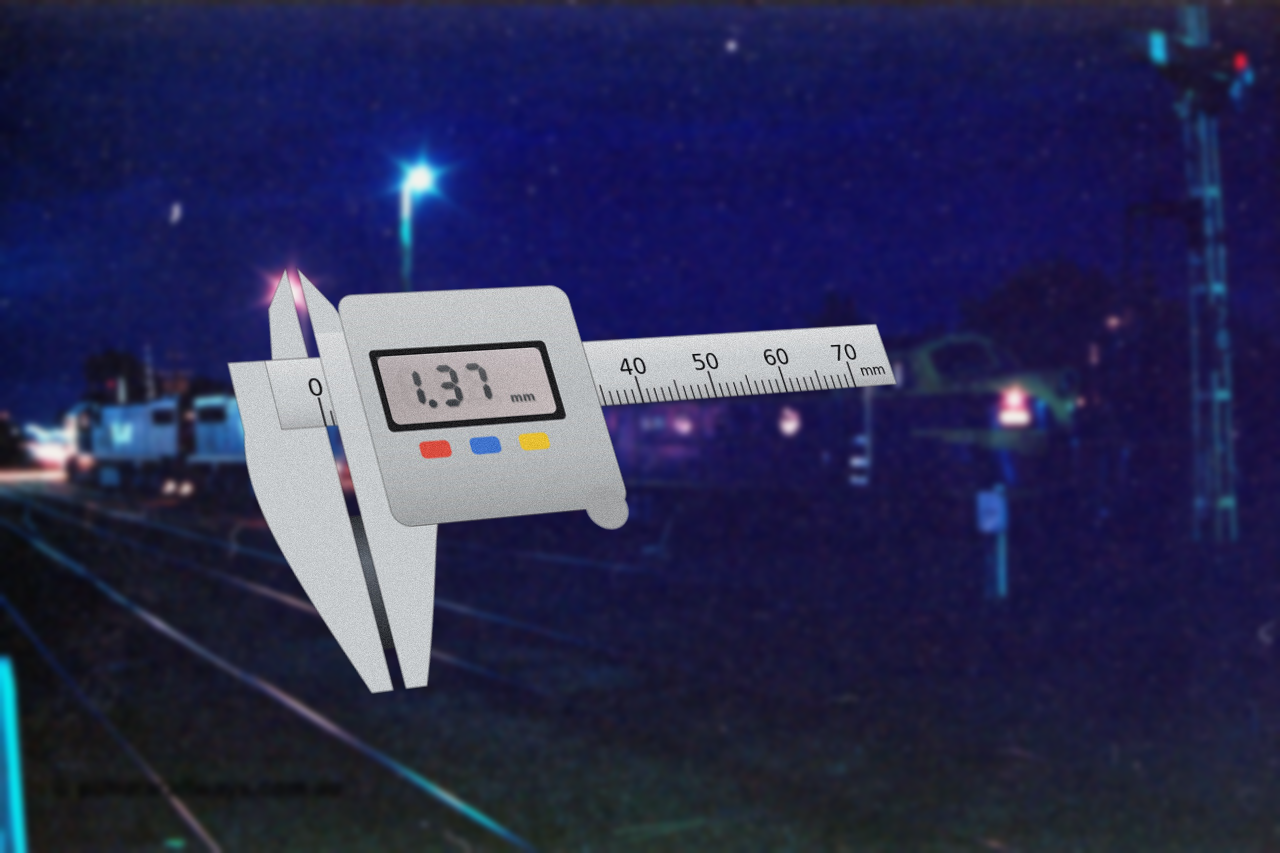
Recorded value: 1.37 (mm)
